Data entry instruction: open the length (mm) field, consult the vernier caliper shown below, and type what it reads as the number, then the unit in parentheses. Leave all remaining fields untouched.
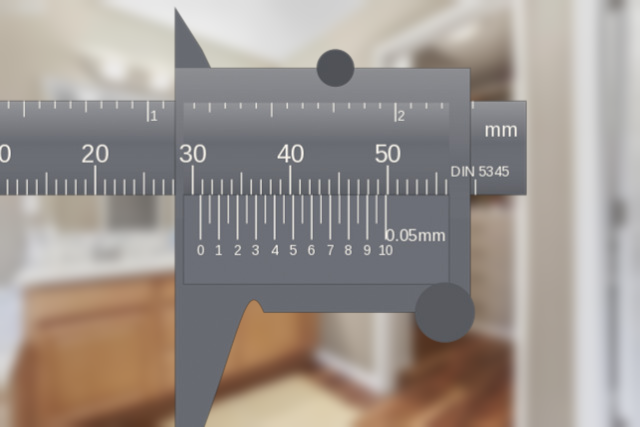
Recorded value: 30.8 (mm)
